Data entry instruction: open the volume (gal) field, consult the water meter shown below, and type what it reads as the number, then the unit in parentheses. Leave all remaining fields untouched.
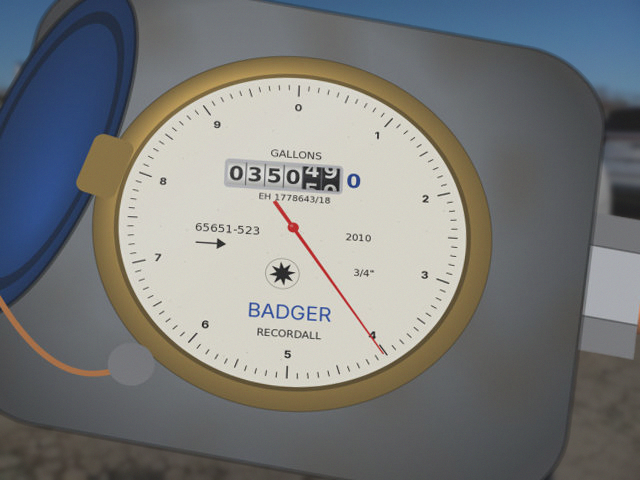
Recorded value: 350494.0 (gal)
